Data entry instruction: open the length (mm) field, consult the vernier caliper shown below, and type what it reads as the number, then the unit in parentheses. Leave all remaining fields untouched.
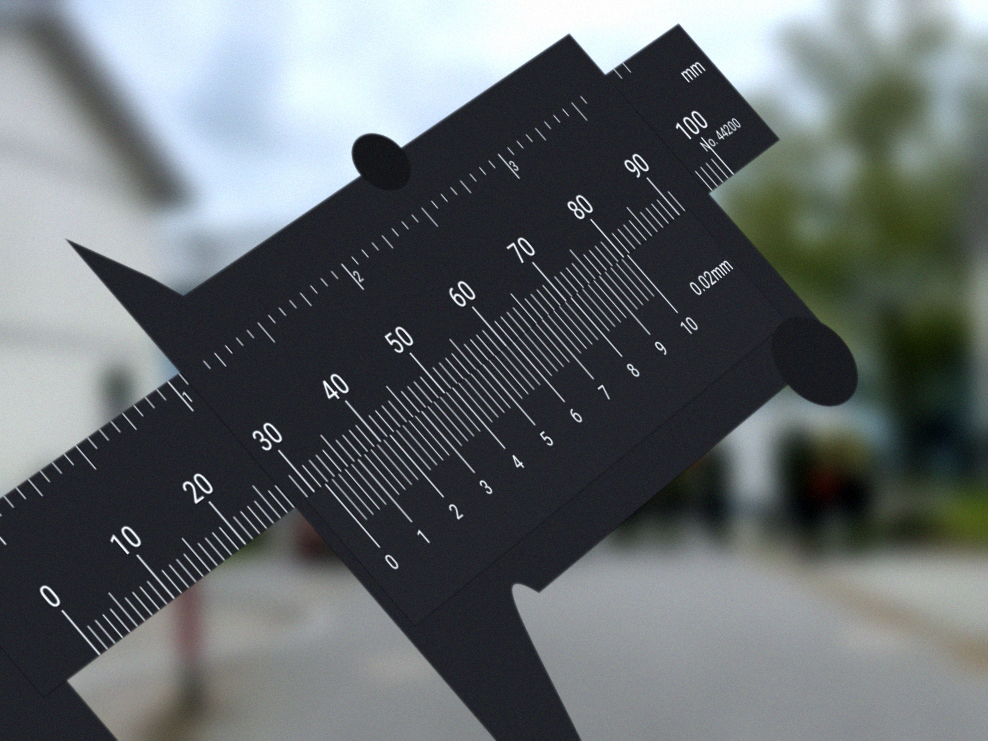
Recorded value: 31.6 (mm)
